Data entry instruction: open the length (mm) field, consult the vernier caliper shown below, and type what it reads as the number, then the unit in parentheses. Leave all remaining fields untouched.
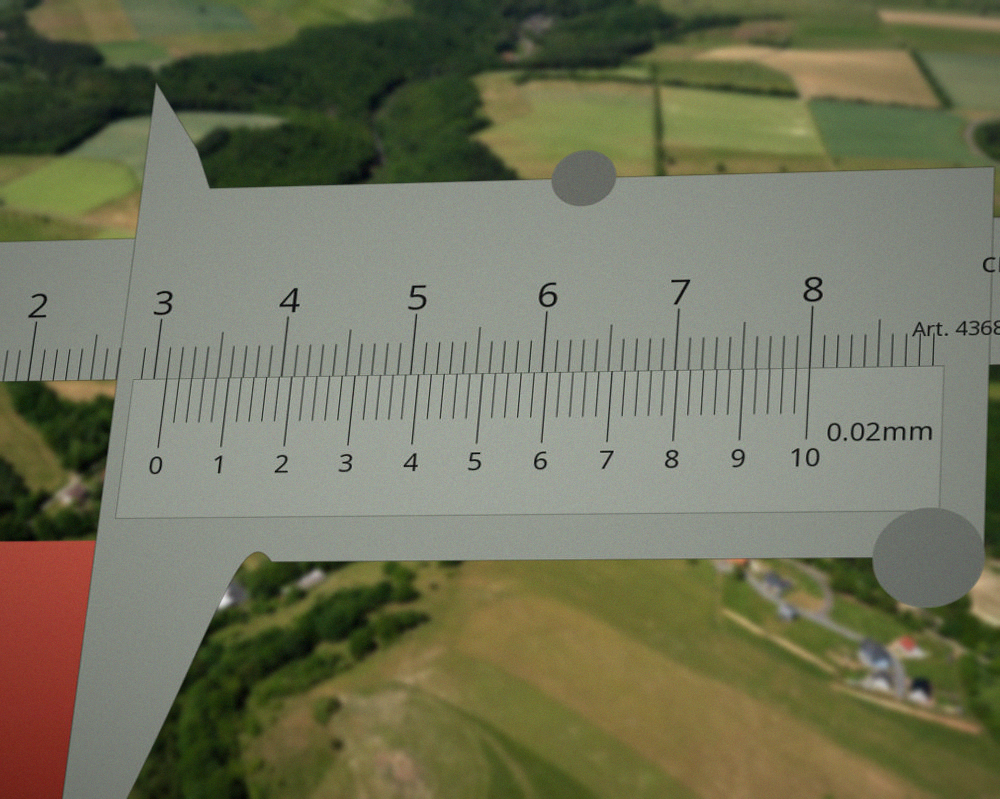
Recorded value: 31.0 (mm)
